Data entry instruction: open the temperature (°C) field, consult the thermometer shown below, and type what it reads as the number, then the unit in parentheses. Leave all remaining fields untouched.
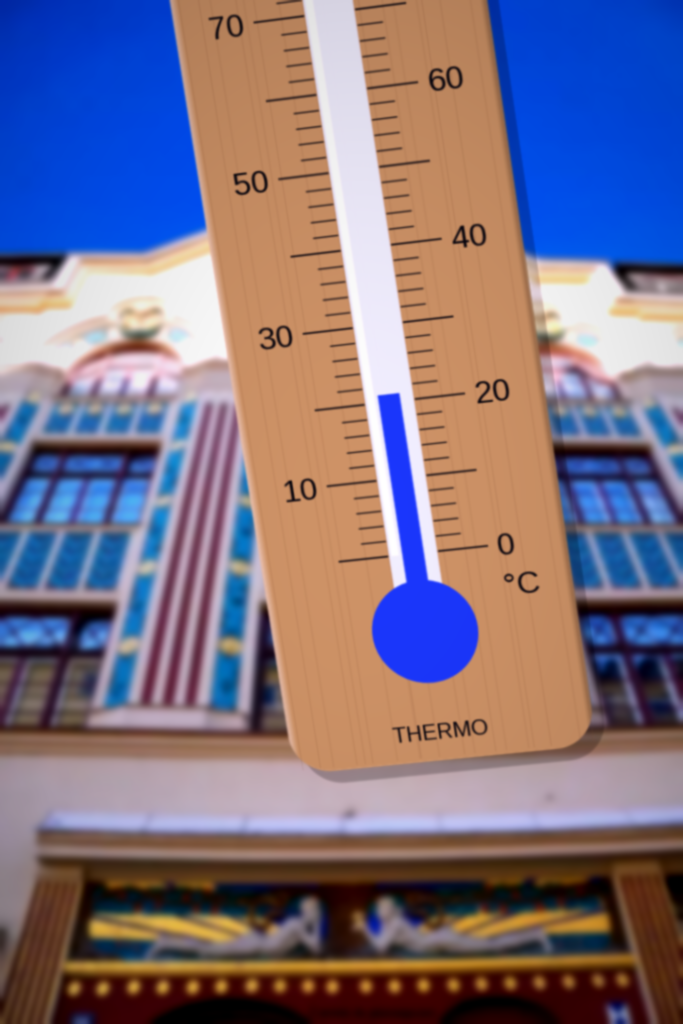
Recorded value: 21 (°C)
